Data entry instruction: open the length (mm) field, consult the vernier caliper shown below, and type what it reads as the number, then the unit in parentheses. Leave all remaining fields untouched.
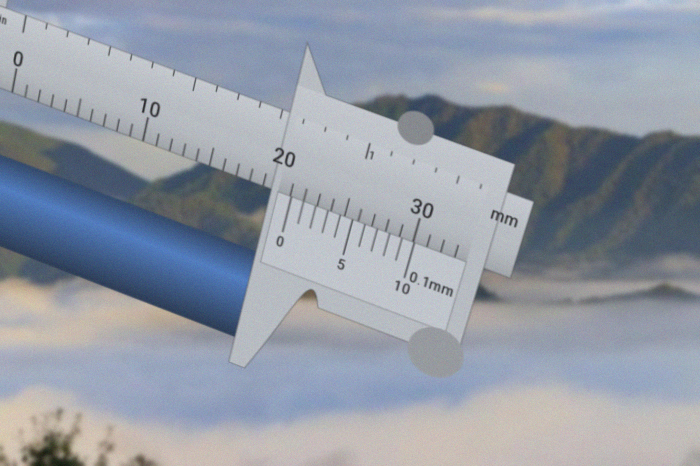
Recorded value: 21.1 (mm)
